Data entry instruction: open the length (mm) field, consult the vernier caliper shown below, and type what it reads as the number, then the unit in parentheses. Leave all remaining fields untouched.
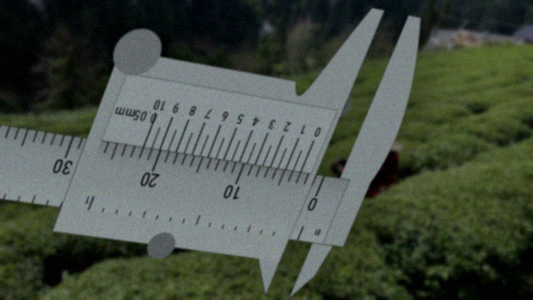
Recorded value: 3.0 (mm)
